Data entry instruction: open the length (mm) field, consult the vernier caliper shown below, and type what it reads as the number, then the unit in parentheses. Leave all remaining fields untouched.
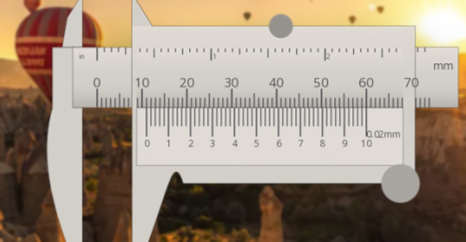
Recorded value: 11.0 (mm)
